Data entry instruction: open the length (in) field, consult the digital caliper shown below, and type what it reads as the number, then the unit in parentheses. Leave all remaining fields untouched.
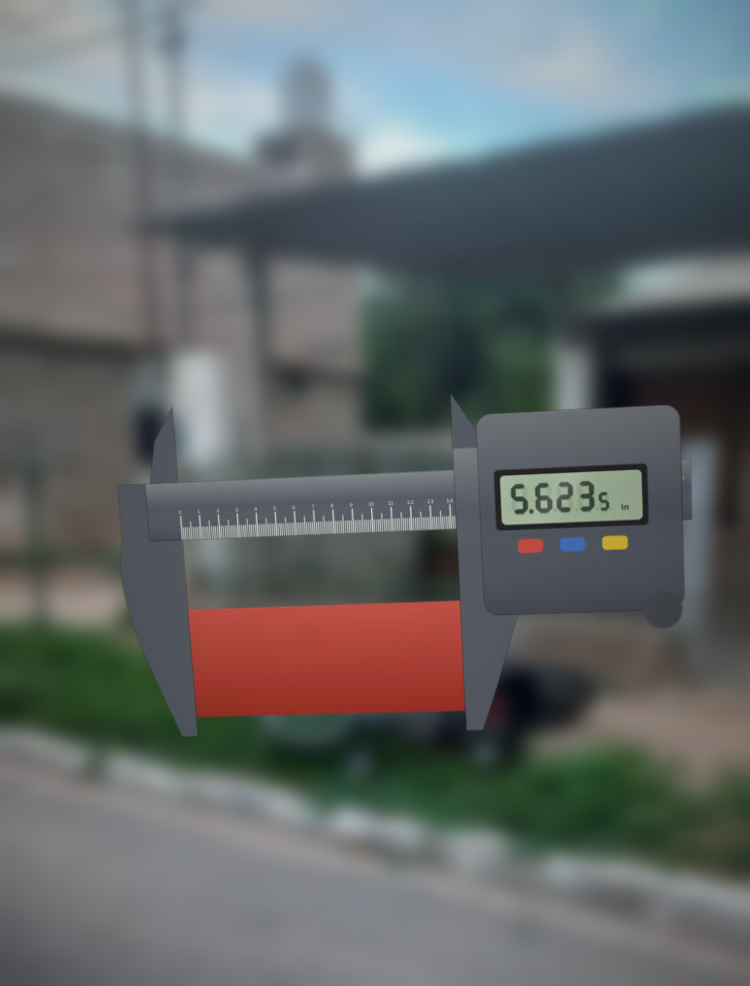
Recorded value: 5.6235 (in)
